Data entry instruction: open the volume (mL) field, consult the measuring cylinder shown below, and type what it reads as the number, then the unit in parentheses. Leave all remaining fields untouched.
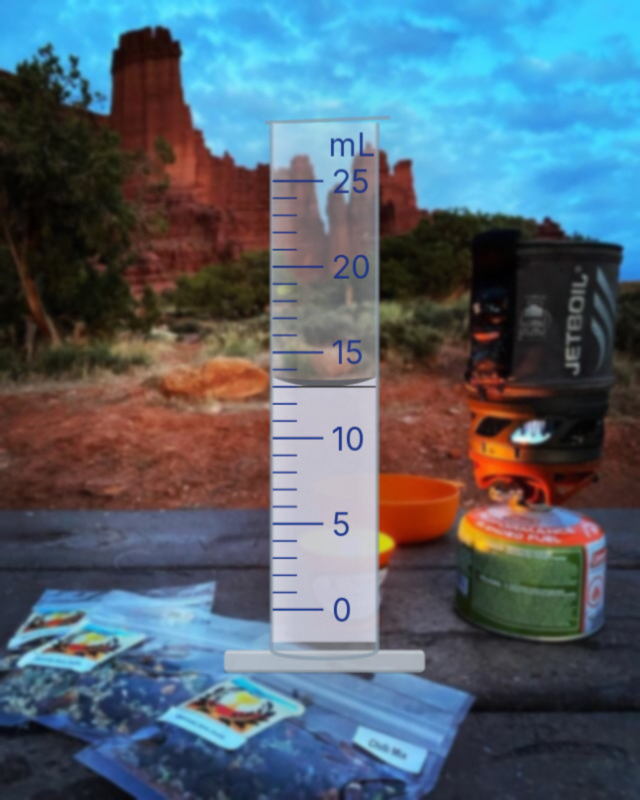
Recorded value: 13 (mL)
